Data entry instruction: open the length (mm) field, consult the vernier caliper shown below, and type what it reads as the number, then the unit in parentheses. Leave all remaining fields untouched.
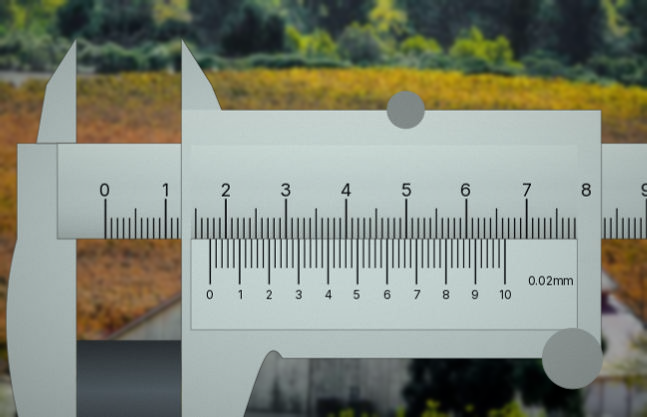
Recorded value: 17.4 (mm)
